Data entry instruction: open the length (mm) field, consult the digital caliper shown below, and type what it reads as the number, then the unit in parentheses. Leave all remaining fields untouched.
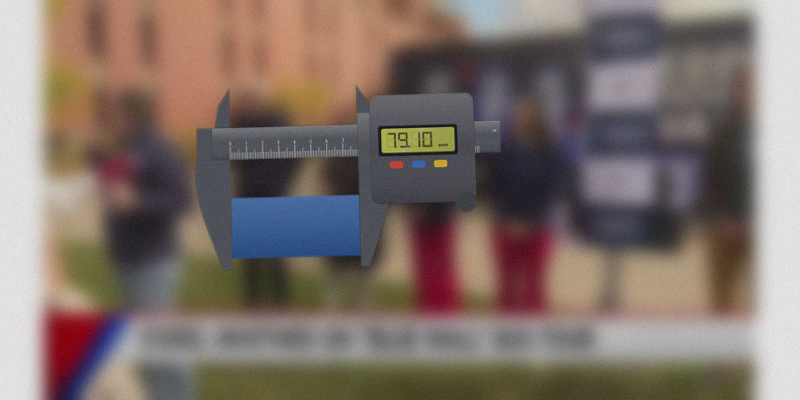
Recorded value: 79.10 (mm)
